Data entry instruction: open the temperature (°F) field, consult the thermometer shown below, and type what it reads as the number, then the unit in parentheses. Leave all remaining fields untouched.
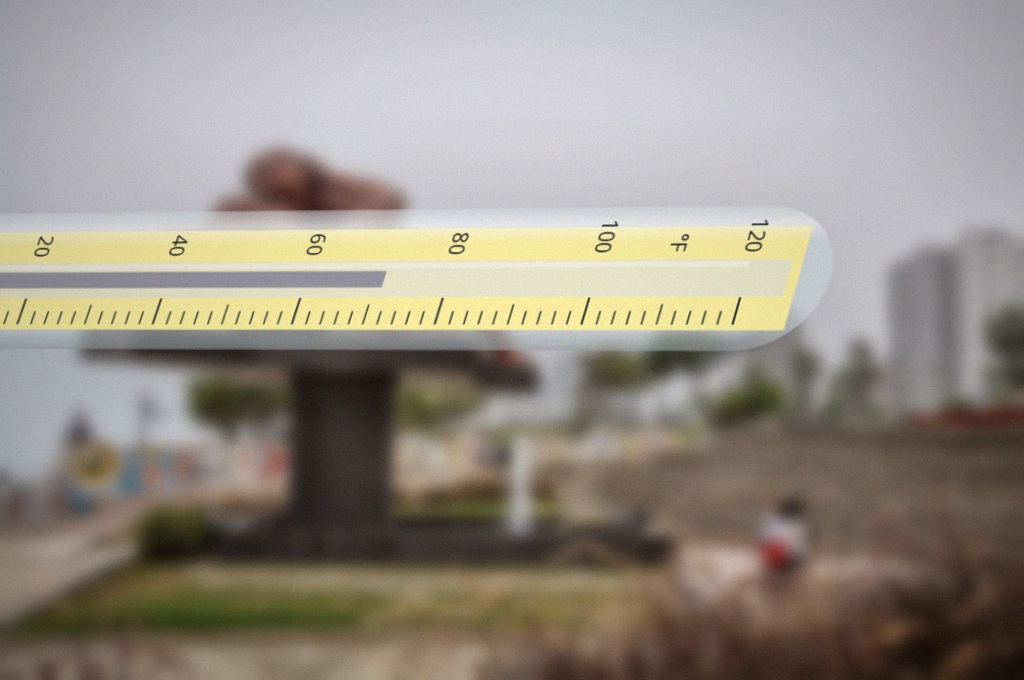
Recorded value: 71 (°F)
